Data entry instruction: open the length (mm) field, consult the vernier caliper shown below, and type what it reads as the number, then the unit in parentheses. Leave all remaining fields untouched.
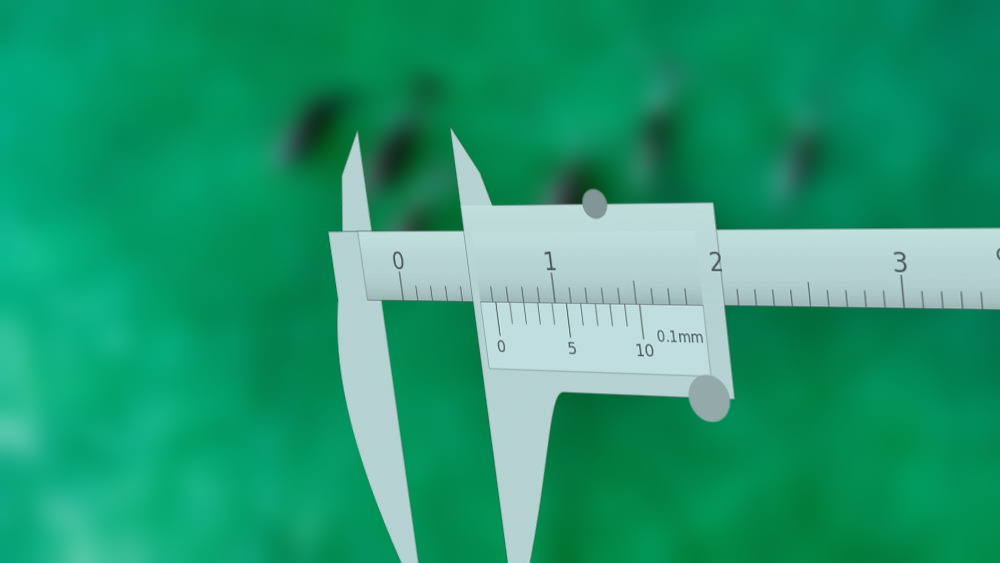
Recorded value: 6.2 (mm)
